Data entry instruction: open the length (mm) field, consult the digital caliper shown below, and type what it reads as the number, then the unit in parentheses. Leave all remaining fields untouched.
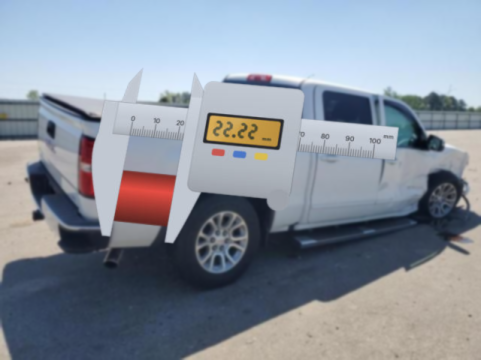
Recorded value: 22.22 (mm)
